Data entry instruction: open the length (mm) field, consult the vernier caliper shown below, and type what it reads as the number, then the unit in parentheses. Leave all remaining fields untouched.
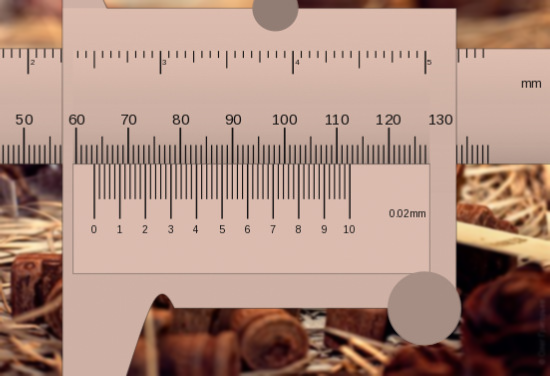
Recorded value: 63.5 (mm)
